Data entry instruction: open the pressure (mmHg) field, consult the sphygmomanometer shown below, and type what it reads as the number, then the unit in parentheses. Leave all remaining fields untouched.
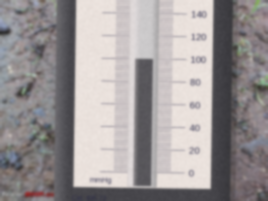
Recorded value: 100 (mmHg)
